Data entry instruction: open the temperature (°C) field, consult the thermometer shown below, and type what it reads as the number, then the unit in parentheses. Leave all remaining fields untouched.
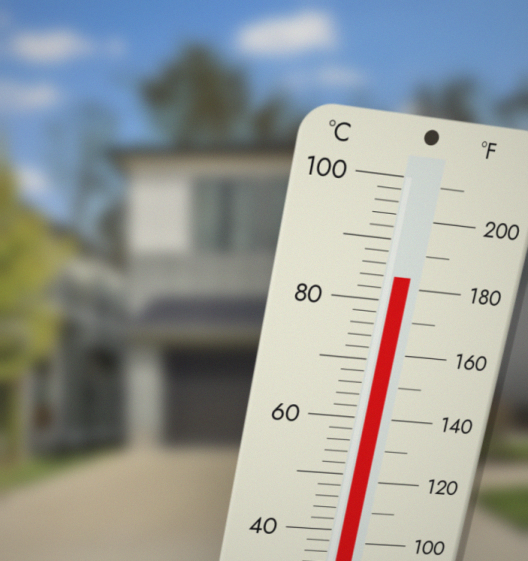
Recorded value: 84 (°C)
